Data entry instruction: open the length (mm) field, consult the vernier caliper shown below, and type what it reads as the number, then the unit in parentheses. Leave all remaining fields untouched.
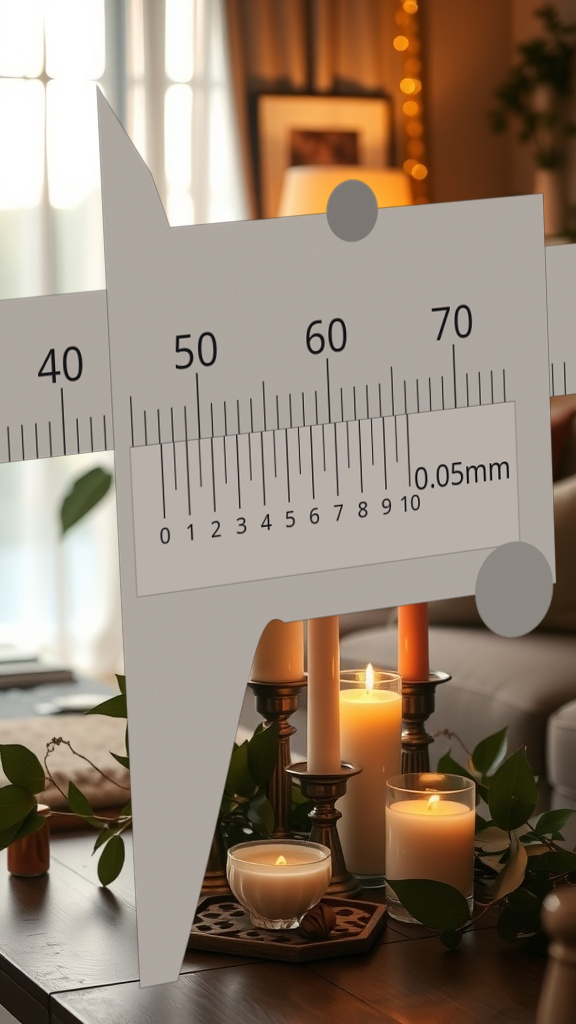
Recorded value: 47.1 (mm)
